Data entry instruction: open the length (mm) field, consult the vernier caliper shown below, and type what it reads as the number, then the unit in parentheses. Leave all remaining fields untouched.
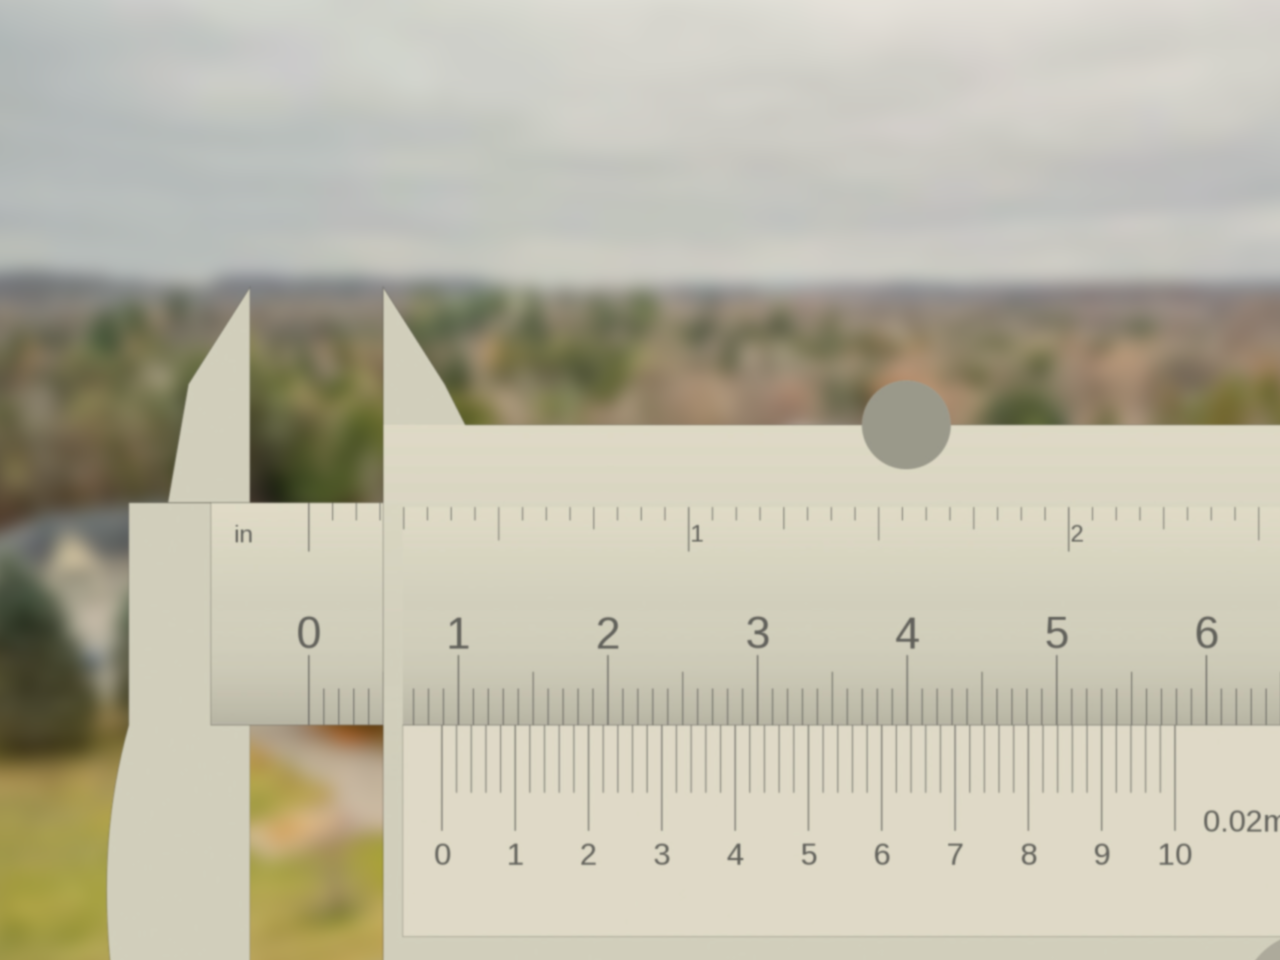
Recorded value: 8.9 (mm)
